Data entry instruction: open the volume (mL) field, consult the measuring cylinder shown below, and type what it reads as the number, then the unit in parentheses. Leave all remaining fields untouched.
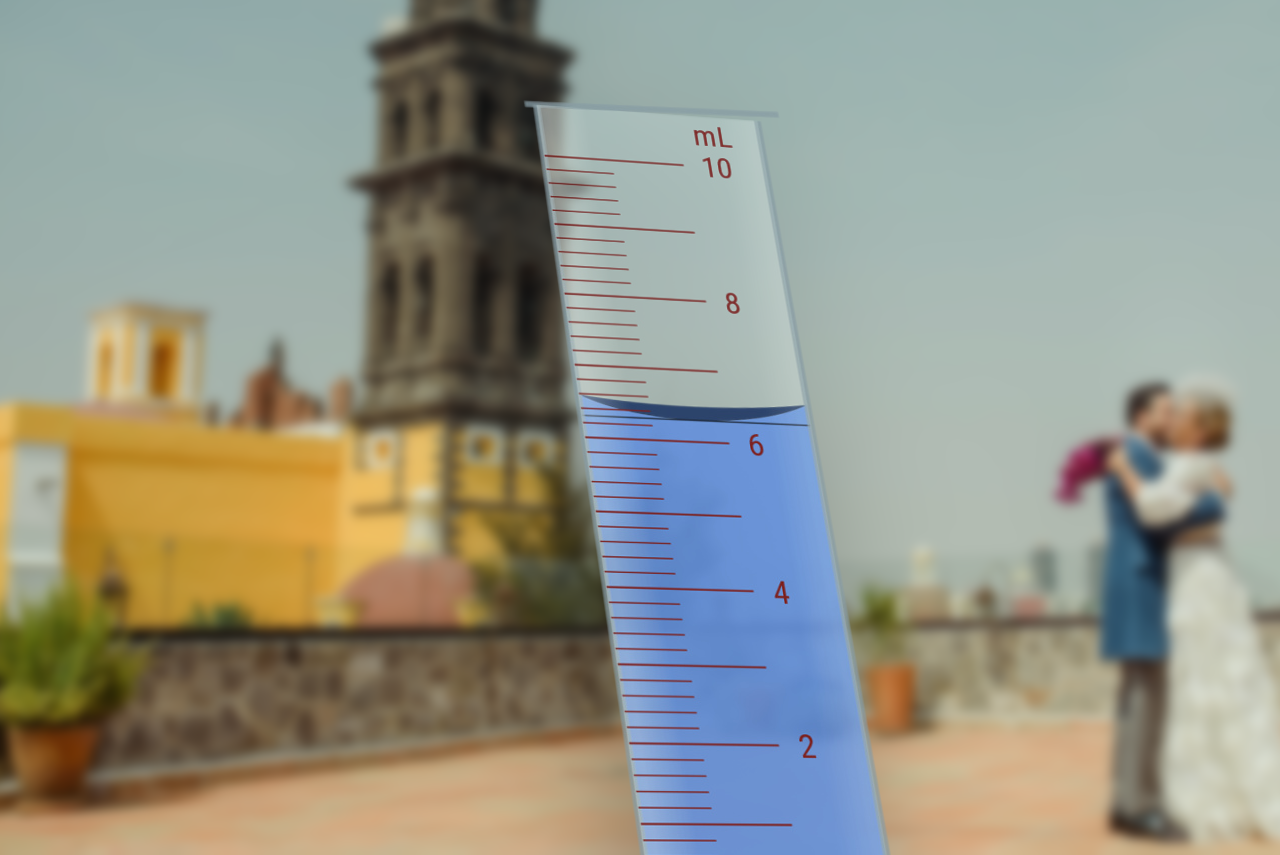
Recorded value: 6.3 (mL)
